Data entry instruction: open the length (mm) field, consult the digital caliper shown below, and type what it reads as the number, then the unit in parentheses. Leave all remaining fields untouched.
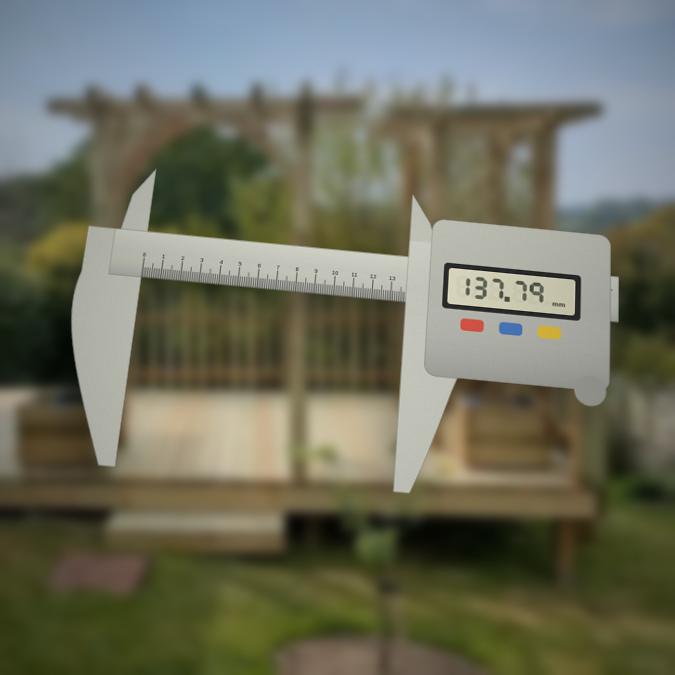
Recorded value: 137.79 (mm)
